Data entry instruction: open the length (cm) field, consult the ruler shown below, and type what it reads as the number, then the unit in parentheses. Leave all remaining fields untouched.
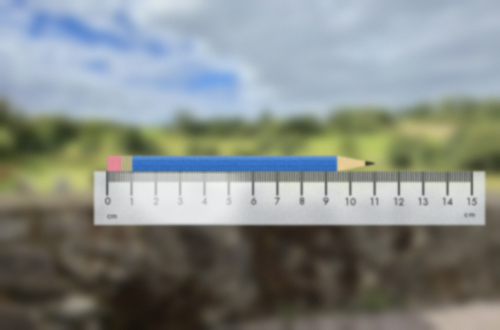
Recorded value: 11 (cm)
